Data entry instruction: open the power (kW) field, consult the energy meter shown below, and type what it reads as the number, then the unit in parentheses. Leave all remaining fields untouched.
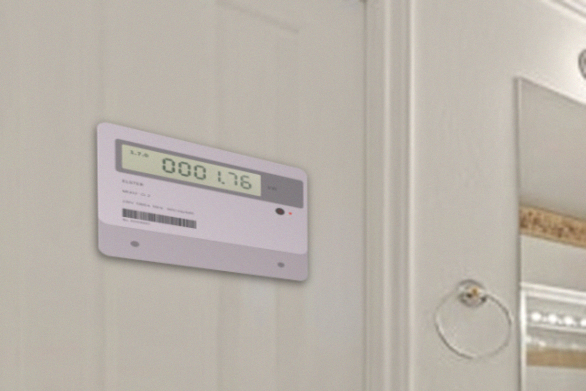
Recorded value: 1.76 (kW)
